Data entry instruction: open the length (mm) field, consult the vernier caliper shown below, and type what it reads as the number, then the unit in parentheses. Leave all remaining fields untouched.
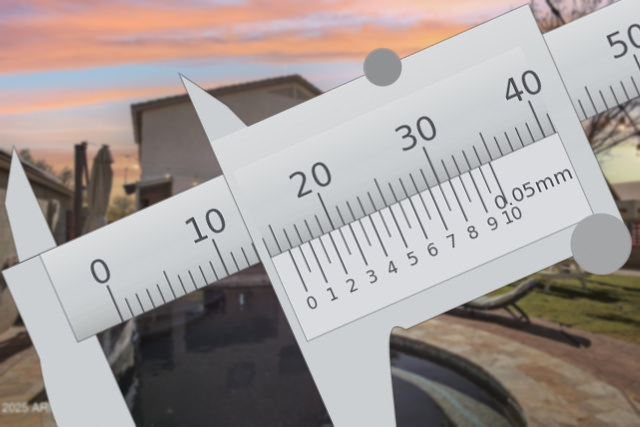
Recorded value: 15.7 (mm)
